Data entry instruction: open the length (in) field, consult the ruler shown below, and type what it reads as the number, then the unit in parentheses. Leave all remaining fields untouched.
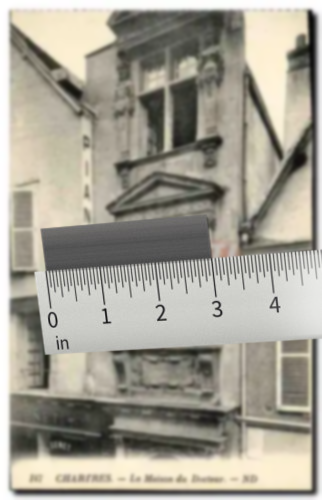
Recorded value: 3 (in)
